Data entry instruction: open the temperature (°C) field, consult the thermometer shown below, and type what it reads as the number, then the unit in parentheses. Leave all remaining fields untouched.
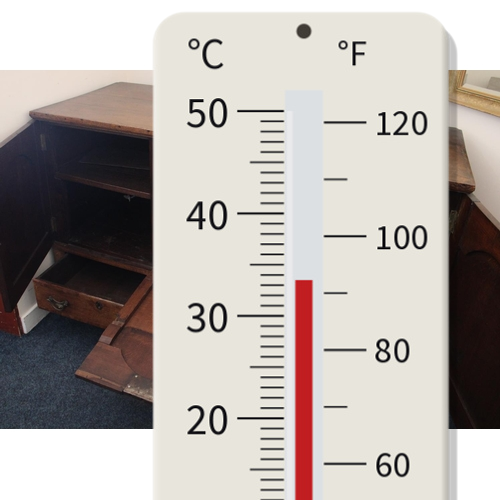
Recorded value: 33.5 (°C)
